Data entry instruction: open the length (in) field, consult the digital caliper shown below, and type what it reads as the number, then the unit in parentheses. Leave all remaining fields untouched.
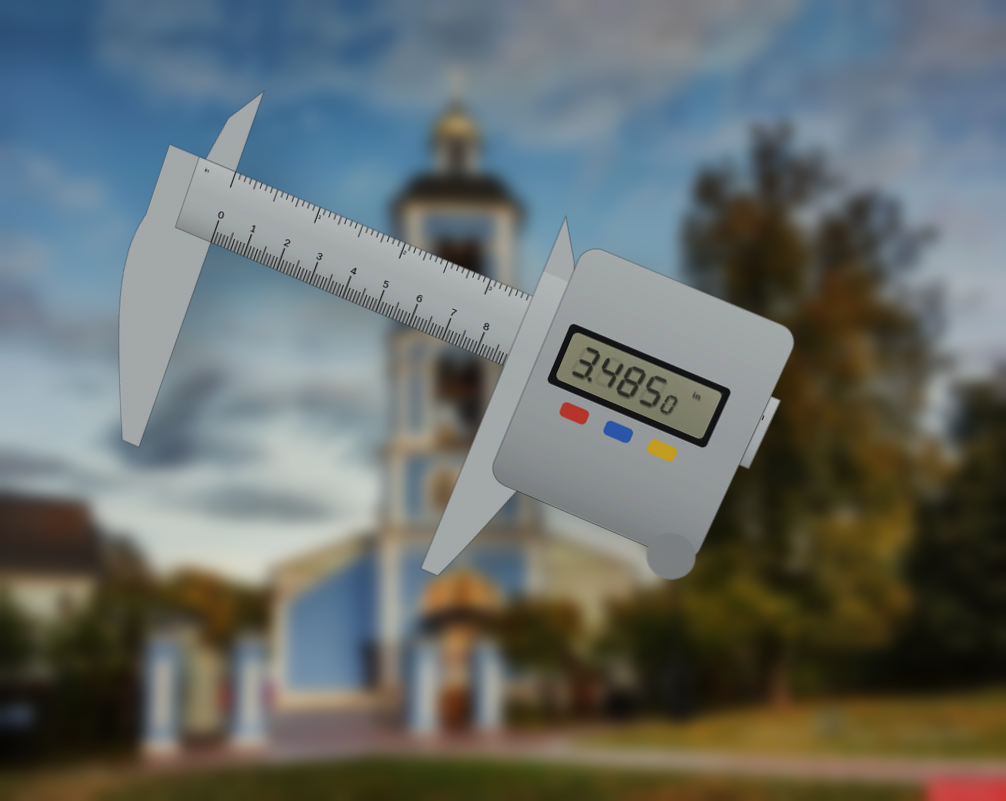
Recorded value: 3.4850 (in)
